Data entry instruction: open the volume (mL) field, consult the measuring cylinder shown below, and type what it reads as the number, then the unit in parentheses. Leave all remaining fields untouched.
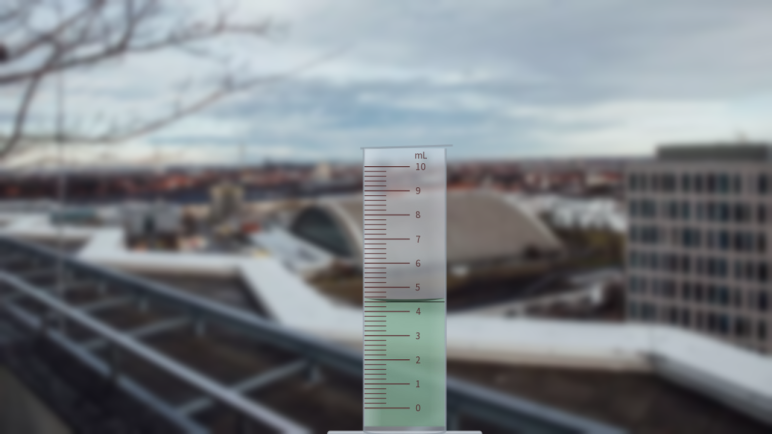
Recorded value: 4.4 (mL)
